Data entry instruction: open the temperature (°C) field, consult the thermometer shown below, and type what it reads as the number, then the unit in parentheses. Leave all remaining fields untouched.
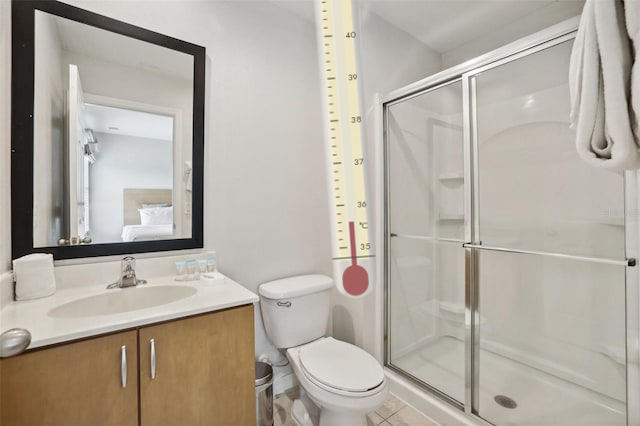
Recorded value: 35.6 (°C)
